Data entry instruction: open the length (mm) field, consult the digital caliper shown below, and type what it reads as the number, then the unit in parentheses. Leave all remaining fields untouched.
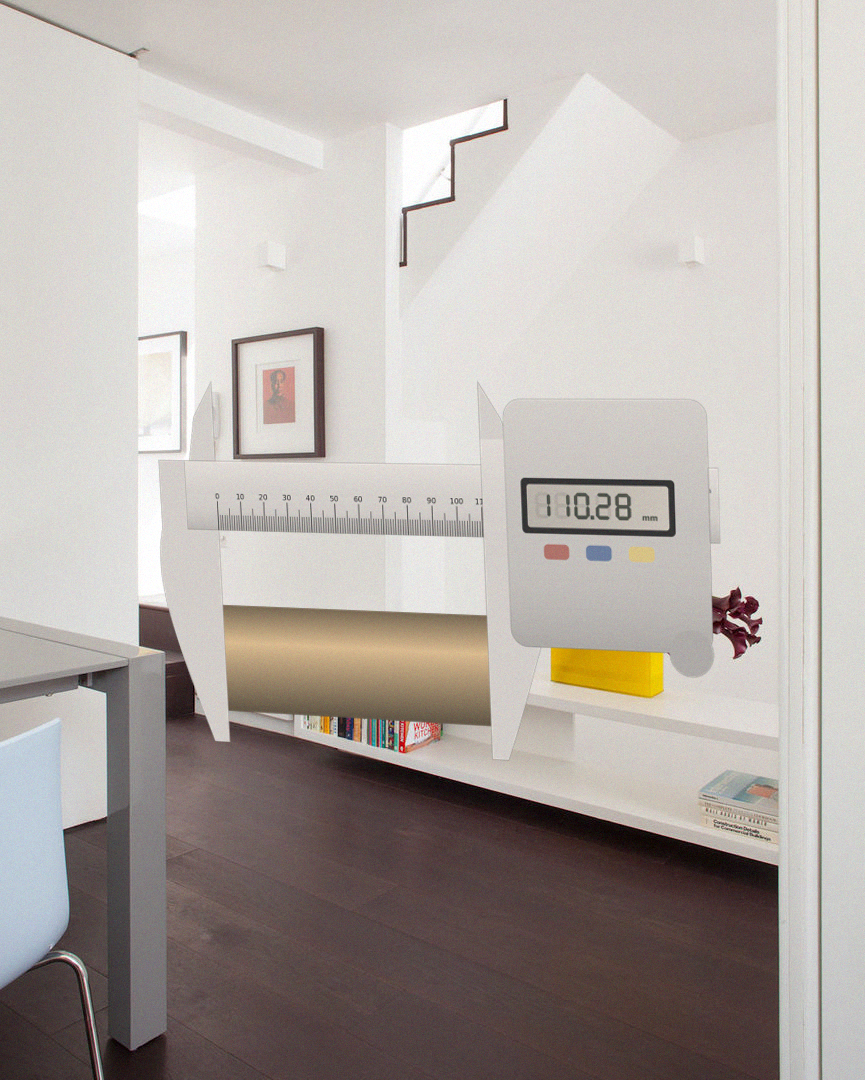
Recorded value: 110.28 (mm)
